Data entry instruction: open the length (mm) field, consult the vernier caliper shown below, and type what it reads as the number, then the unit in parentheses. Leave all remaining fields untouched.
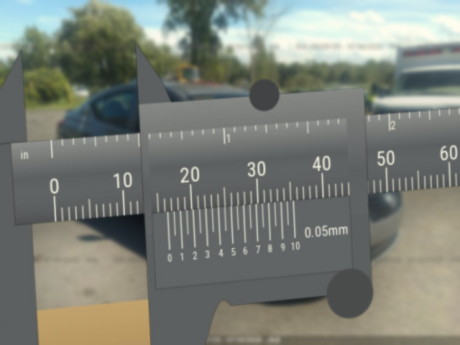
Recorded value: 16.4 (mm)
